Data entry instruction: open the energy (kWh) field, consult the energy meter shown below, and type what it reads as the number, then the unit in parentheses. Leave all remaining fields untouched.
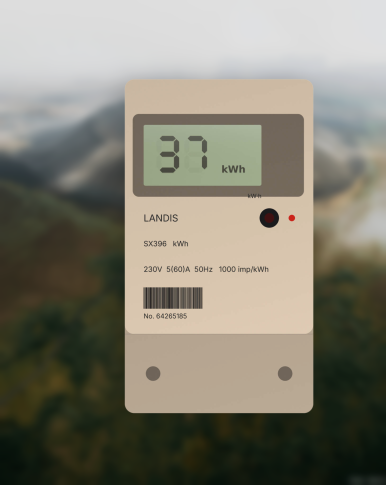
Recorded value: 37 (kWh)
